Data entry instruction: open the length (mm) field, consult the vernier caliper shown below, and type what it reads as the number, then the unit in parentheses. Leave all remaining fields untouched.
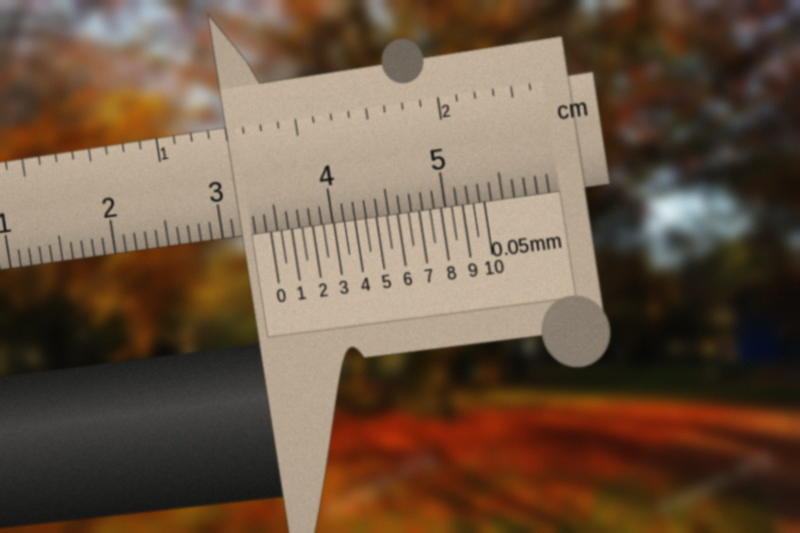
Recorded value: 34.4 (mm)
